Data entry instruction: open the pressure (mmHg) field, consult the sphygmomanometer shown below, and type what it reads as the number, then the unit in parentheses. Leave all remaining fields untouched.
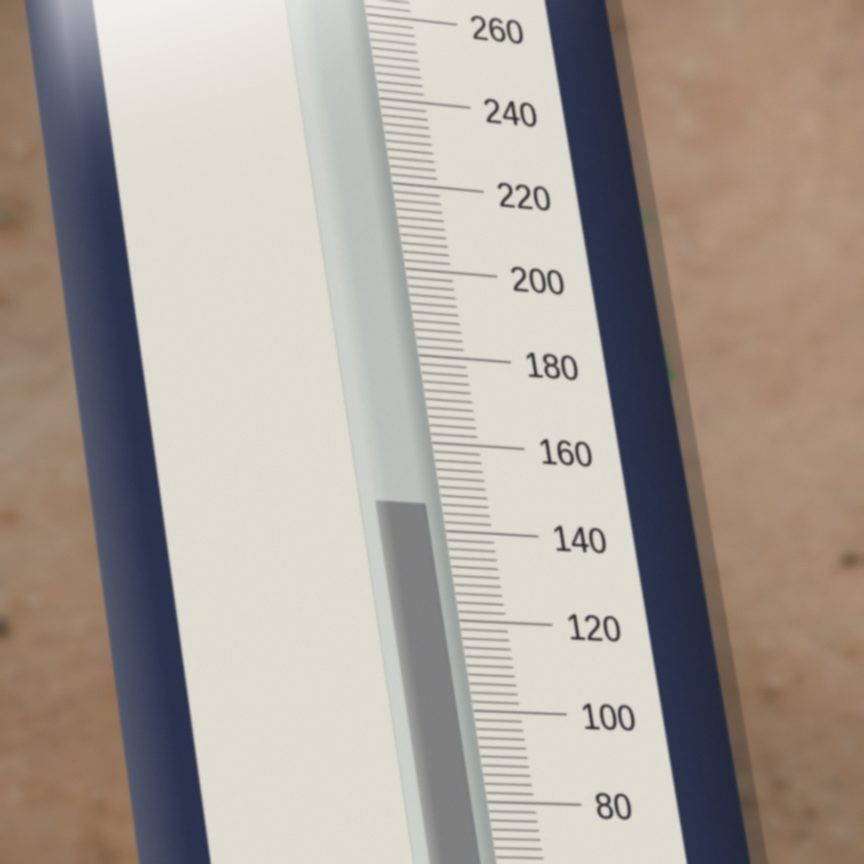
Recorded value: 146 (mmHg)
